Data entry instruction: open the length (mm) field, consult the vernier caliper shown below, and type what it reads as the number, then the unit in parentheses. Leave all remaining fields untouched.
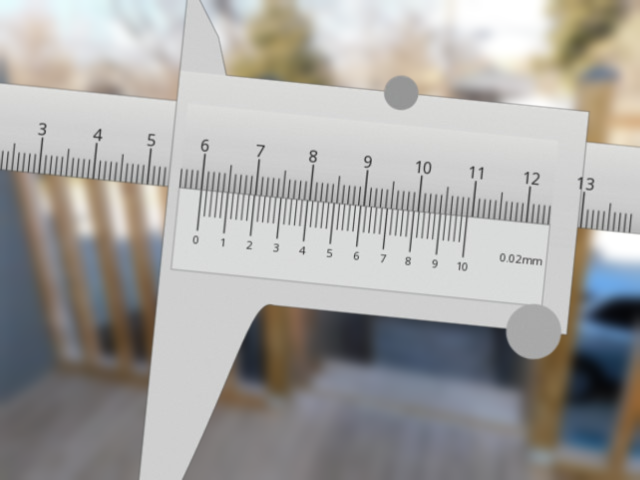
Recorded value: 60.0 (mm)
